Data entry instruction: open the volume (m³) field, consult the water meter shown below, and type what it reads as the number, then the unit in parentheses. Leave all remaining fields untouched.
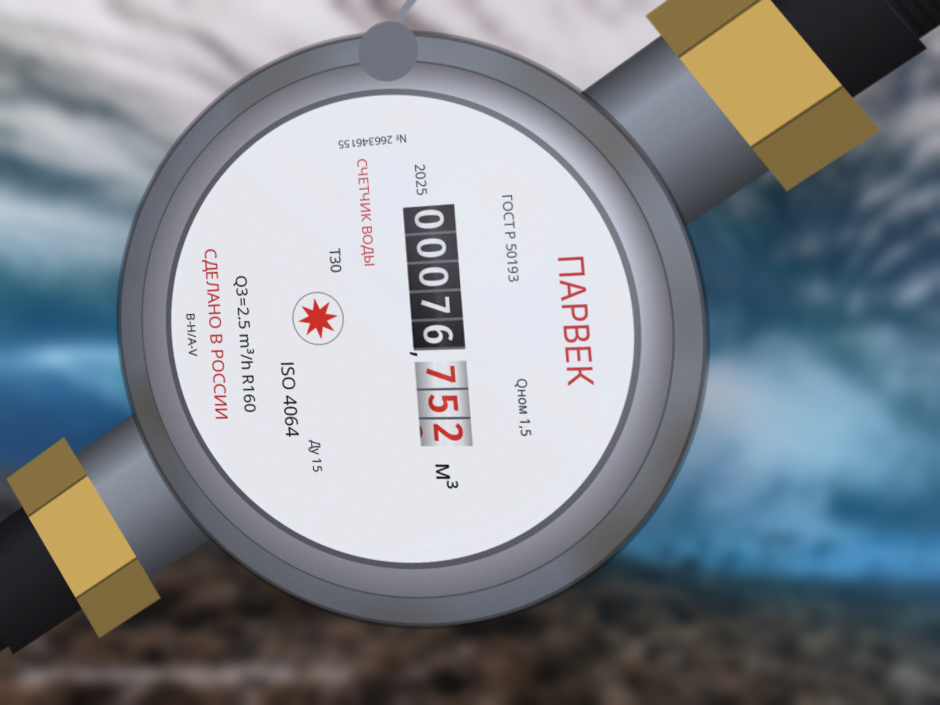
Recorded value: 76.752 (m³)
